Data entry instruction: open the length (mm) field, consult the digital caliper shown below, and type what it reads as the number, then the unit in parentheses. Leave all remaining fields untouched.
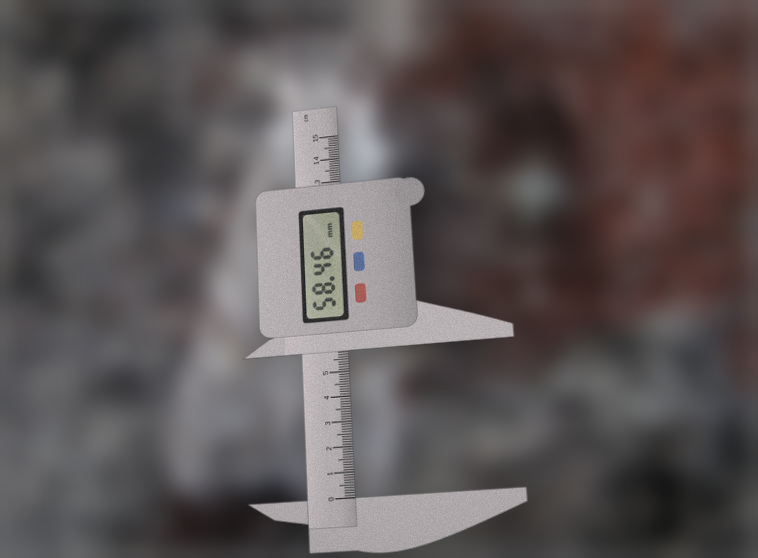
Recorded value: 58.46 (mm)
